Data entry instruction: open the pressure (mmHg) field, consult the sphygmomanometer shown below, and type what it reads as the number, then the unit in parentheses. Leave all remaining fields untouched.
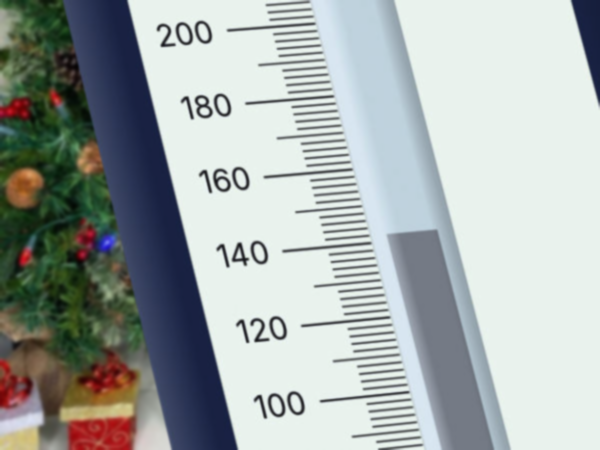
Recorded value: 142 (mmHg)
